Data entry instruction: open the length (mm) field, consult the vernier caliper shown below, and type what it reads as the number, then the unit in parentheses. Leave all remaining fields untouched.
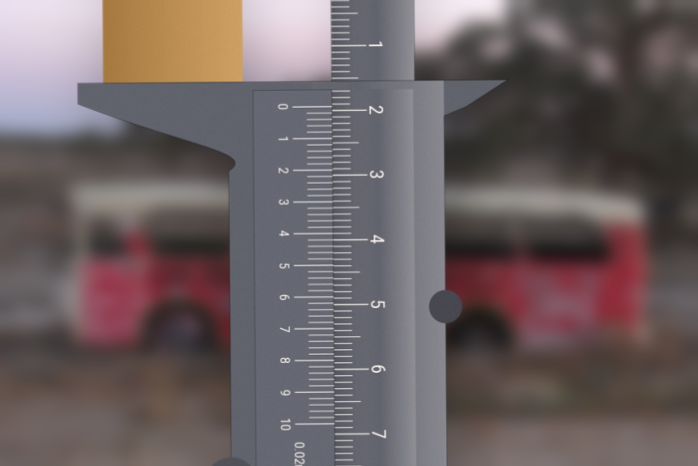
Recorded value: 19.4 (mm)
